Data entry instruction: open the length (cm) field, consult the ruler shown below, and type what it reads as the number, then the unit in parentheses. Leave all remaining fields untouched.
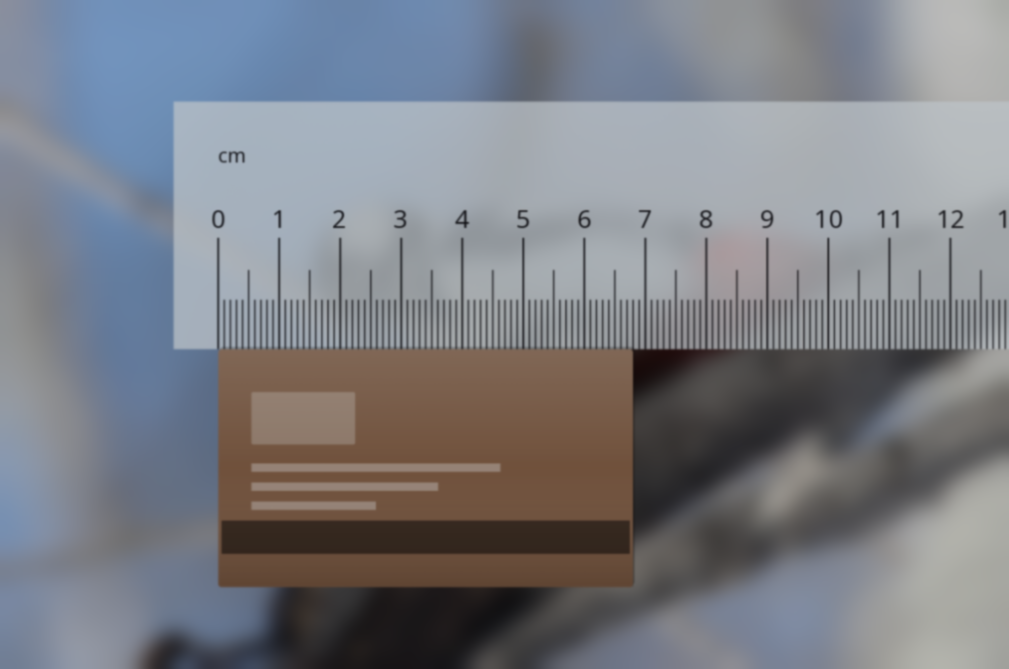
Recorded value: 6.8 (cm)
